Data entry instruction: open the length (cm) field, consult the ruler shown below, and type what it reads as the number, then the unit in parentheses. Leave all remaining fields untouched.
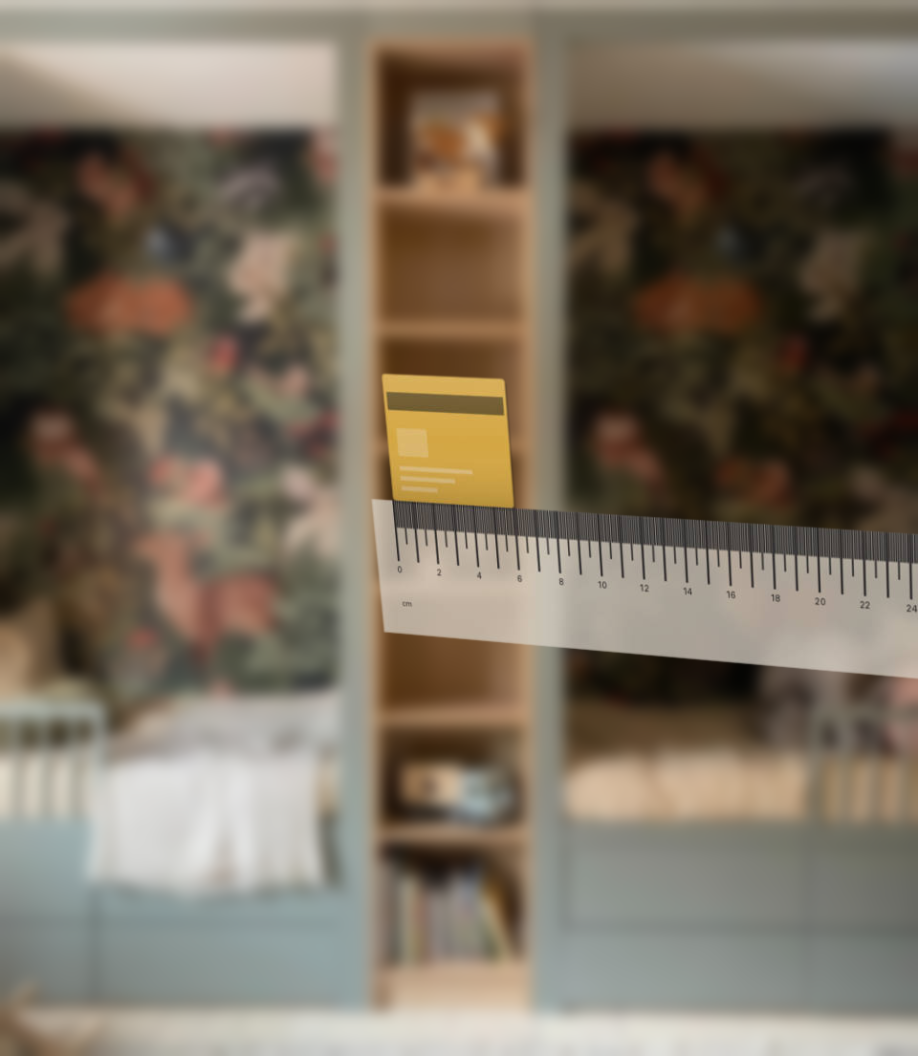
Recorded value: 6 (cm)
